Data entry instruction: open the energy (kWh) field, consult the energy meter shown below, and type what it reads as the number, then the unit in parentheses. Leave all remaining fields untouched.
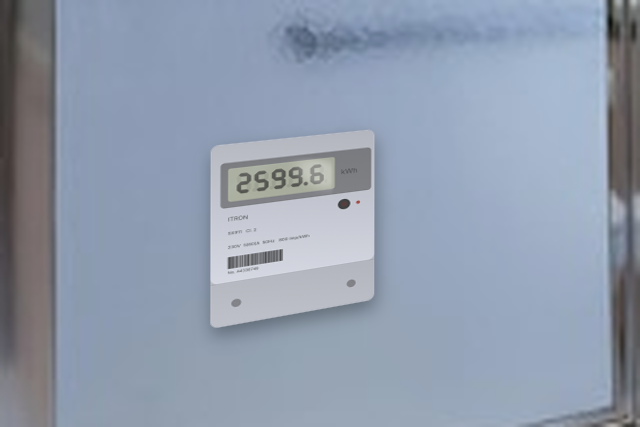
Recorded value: 2599.6 (kWh)
